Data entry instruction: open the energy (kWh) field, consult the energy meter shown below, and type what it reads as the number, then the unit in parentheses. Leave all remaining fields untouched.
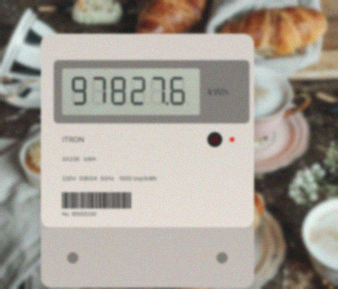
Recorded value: 97827.6 (kWh)
